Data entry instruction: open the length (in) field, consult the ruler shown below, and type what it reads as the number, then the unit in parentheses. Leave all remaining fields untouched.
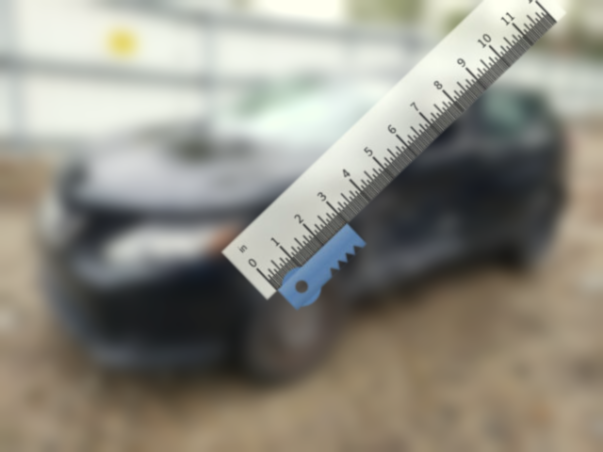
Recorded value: 3 (in)
